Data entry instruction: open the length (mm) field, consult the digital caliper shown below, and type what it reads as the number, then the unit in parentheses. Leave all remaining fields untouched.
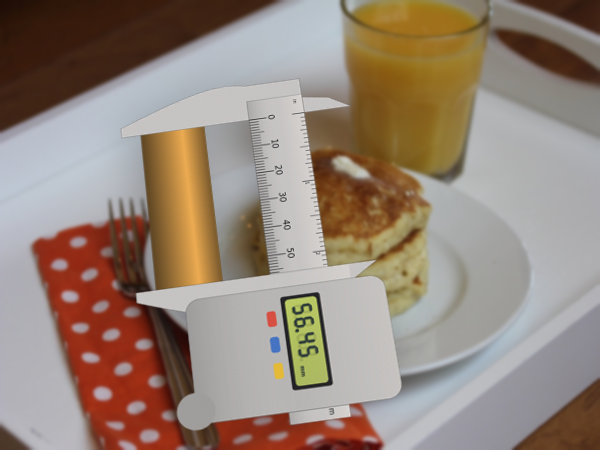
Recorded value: 56.45 (mm)
